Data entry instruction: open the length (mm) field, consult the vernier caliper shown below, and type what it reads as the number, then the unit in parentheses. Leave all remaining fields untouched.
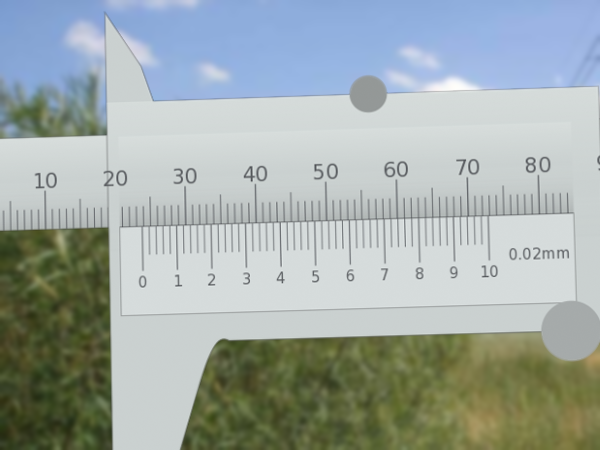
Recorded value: 23.8 (mm)
